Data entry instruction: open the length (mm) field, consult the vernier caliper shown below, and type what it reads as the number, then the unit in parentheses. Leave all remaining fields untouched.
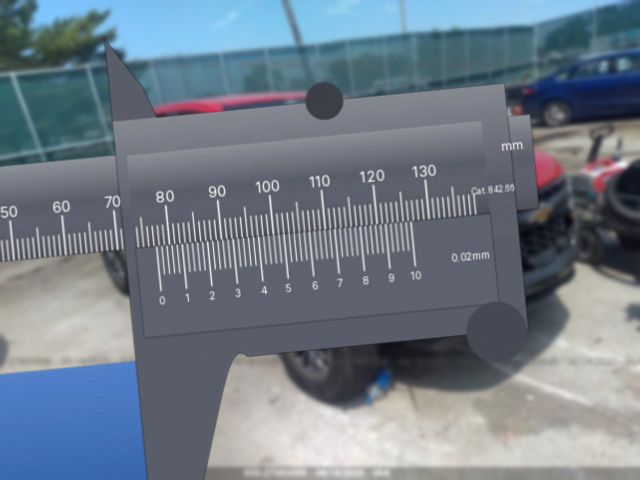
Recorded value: 77.5 (mm)
